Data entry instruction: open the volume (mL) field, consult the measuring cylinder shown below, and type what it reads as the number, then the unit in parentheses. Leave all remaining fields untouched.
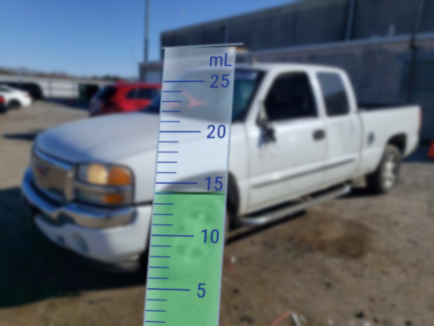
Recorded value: 14 (mL)
